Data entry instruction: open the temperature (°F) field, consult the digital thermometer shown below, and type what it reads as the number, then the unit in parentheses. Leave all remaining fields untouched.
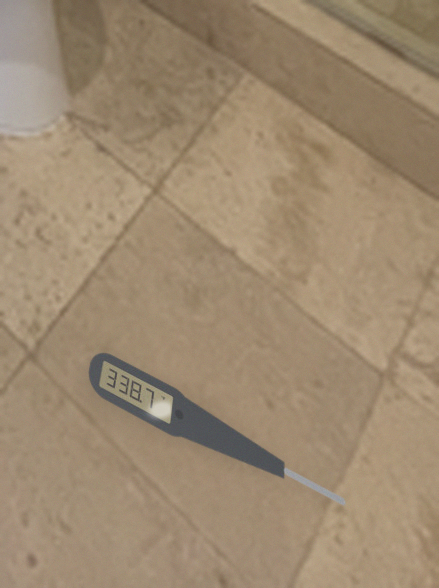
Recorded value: 338.7 (°F)
